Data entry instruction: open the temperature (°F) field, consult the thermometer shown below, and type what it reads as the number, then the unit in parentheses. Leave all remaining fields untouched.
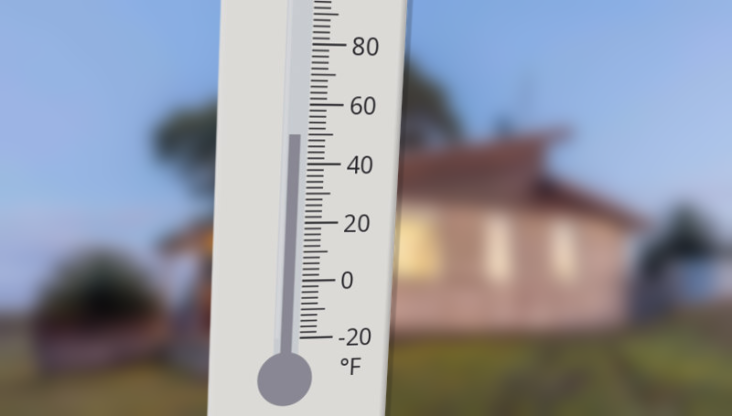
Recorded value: 50 (°F)
